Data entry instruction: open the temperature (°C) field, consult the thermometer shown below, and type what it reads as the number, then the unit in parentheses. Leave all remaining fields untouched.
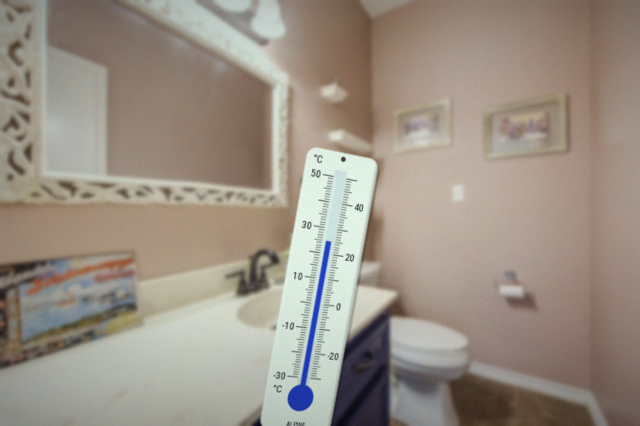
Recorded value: 25 (°C)
